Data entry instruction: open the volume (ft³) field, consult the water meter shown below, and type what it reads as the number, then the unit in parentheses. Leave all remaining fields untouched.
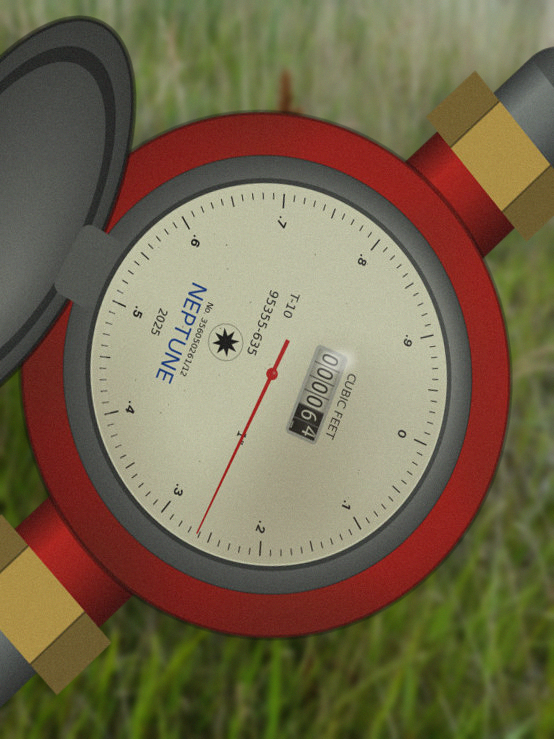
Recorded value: 64.26 (ft³)
